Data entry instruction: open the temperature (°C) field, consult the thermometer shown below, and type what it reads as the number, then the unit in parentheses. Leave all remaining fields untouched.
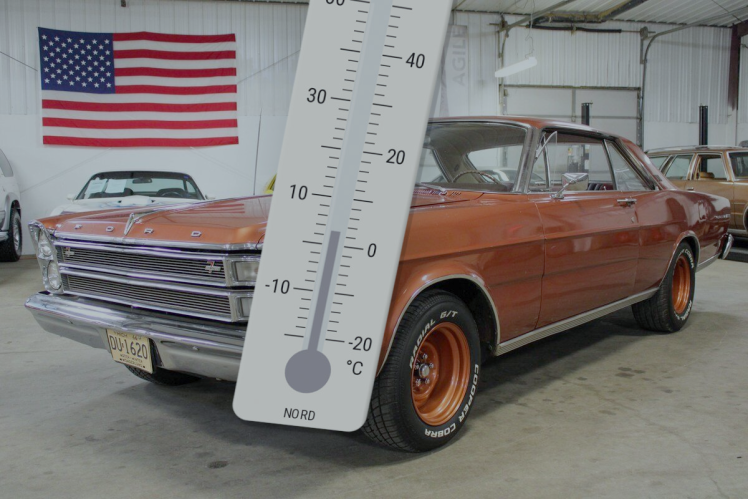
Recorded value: 3 (°C)
